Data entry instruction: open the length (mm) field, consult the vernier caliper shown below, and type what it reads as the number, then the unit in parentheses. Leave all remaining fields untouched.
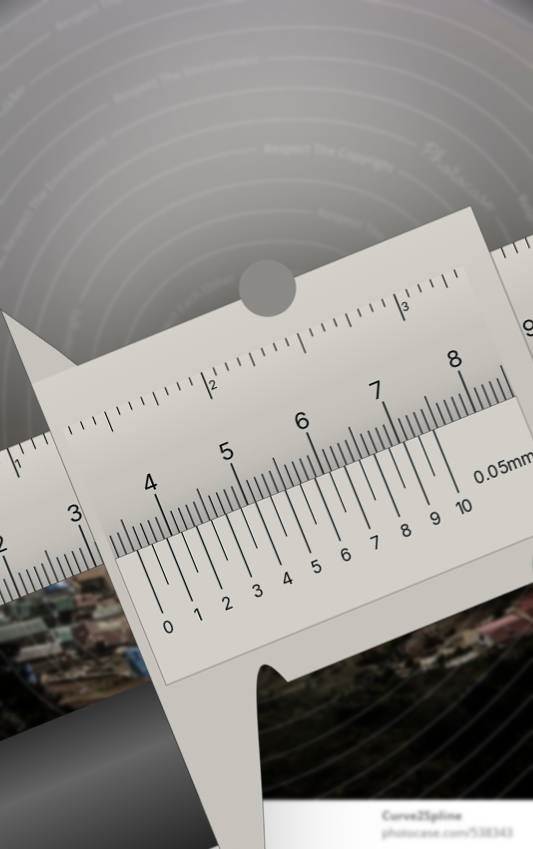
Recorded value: 35.4 (mm)
